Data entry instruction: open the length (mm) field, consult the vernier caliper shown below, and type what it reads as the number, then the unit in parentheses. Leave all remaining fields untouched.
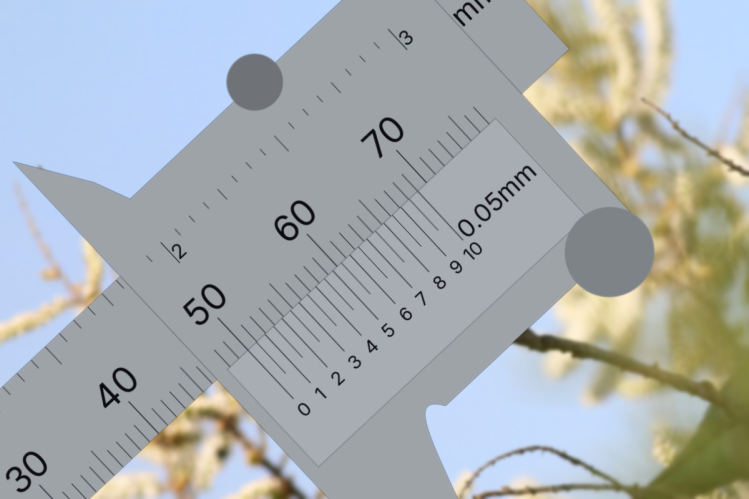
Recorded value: 50.0 (mm)
